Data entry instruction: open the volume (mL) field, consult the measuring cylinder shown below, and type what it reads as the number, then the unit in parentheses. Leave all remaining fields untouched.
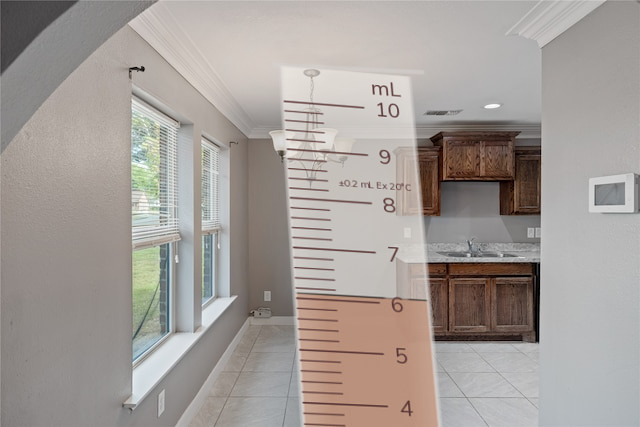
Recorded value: 6.1 (mL)
